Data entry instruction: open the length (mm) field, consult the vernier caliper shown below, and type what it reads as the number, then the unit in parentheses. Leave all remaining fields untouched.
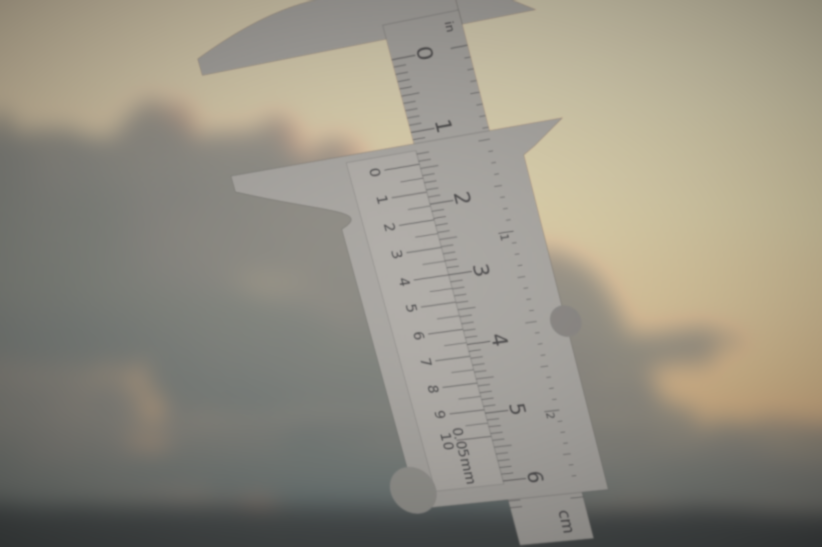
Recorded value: 14.4 (mm)
